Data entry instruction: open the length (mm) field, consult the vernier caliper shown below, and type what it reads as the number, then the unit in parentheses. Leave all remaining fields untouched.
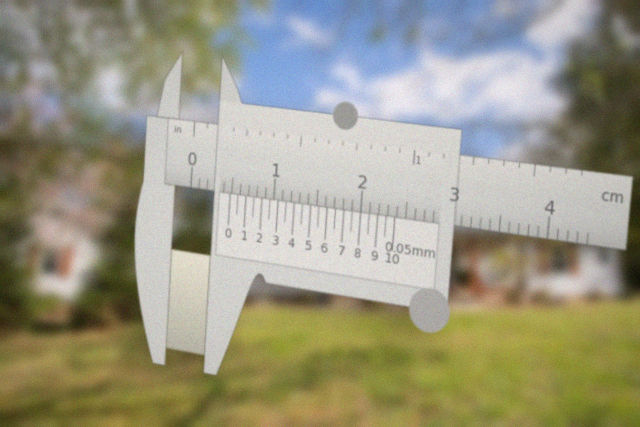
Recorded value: 4.8 (mm)
